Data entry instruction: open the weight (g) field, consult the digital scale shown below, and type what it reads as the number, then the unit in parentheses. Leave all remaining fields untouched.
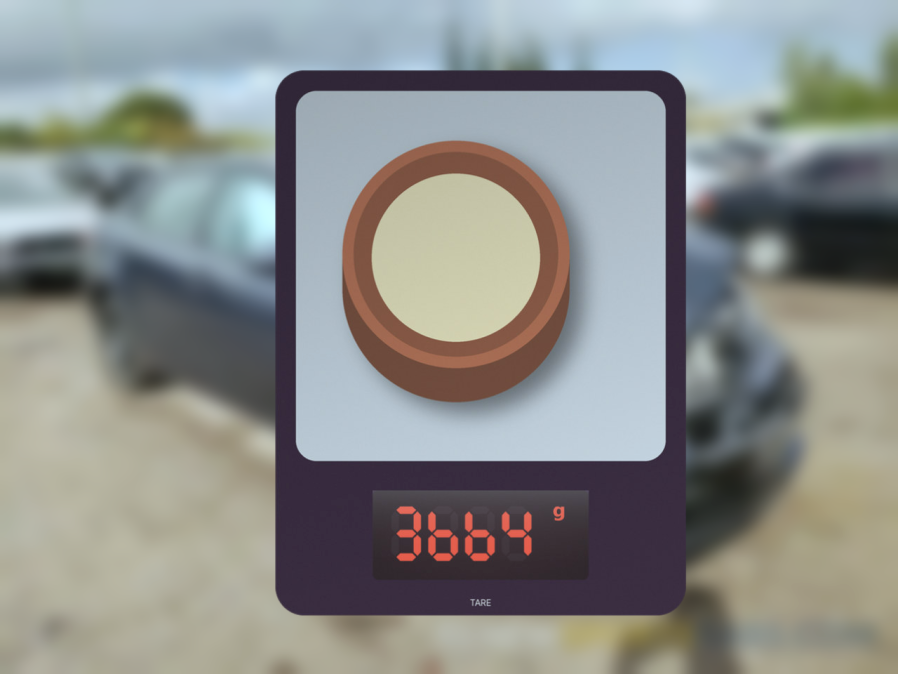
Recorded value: 3664 (g)
